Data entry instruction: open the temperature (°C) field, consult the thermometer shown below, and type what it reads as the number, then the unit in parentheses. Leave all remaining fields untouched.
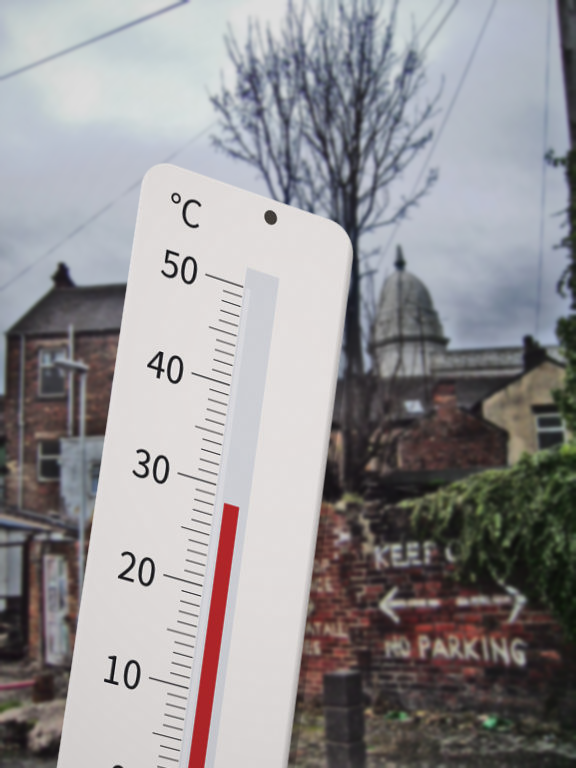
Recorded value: 28.5 (°C)
